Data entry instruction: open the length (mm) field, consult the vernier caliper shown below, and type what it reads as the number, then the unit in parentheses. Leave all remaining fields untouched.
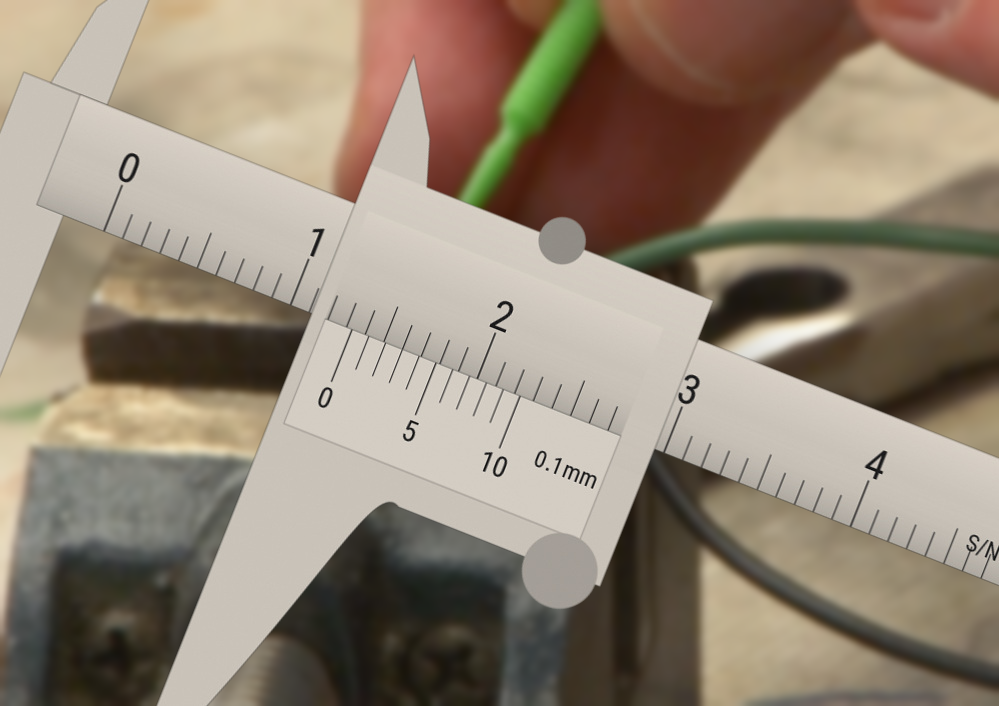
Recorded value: 13.3 (mm)
